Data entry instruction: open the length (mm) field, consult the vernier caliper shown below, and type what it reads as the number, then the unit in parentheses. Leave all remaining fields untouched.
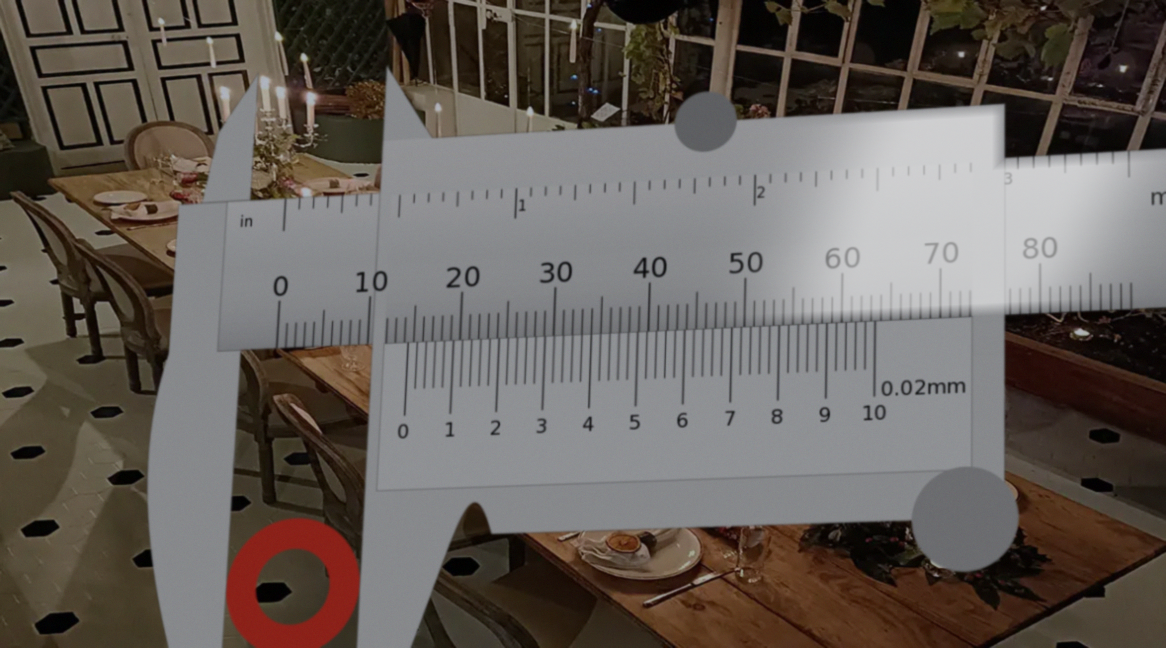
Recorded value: 14.4 (mm)
